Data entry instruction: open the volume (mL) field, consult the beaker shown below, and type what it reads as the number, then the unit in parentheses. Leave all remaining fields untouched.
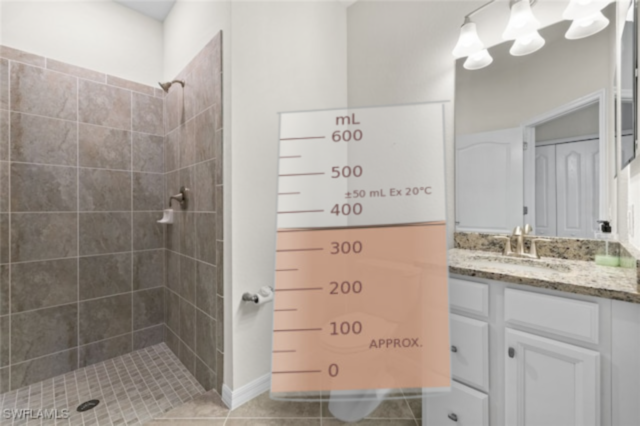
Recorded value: 350 (mL)
